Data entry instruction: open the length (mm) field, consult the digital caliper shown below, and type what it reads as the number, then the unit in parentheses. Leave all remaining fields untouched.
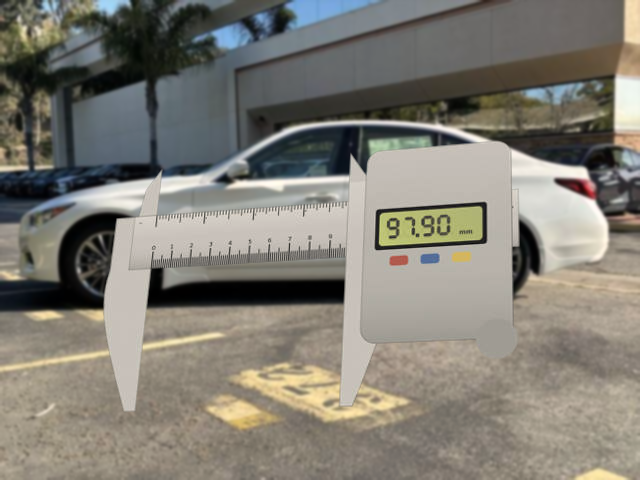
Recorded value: 97.90 (mm)
